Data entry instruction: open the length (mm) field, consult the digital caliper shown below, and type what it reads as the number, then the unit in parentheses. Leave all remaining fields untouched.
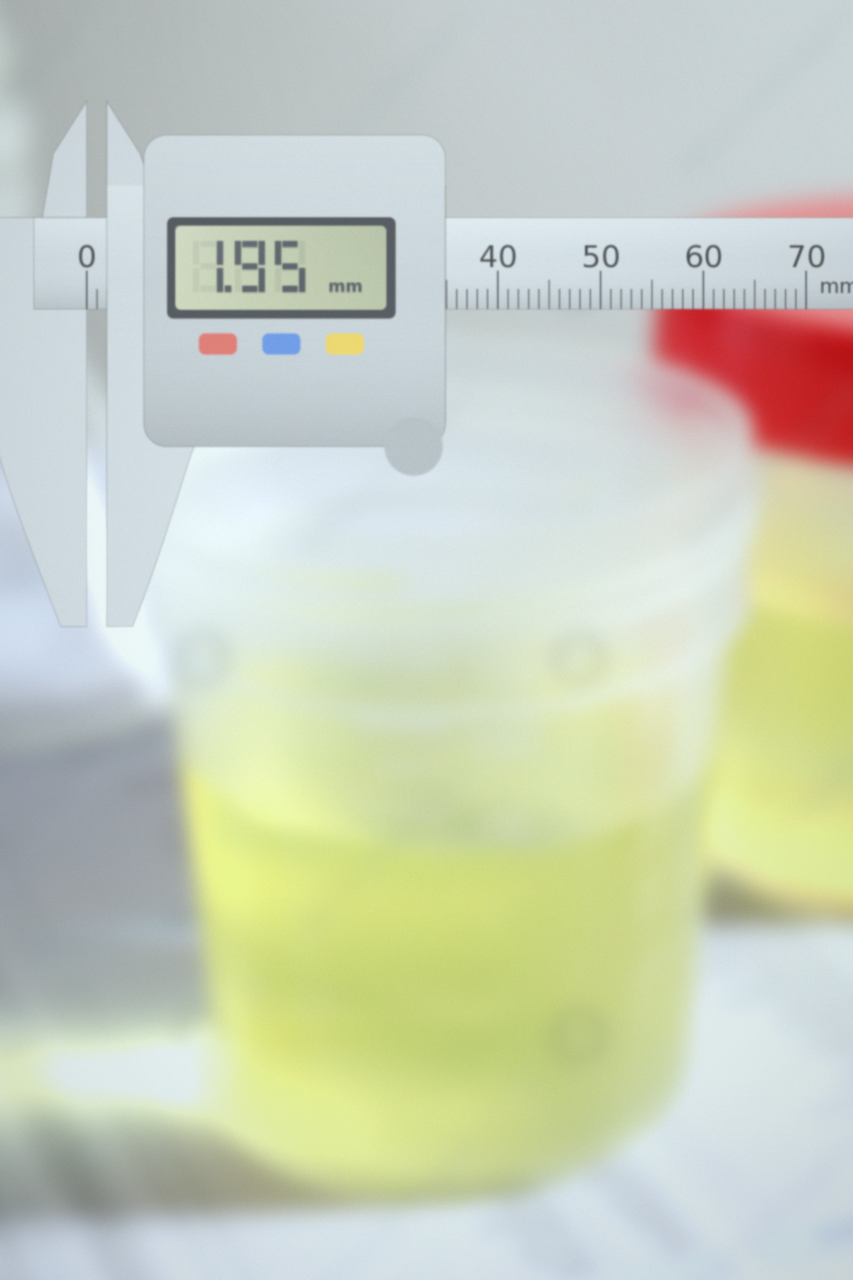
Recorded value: 1.95 (mm)
